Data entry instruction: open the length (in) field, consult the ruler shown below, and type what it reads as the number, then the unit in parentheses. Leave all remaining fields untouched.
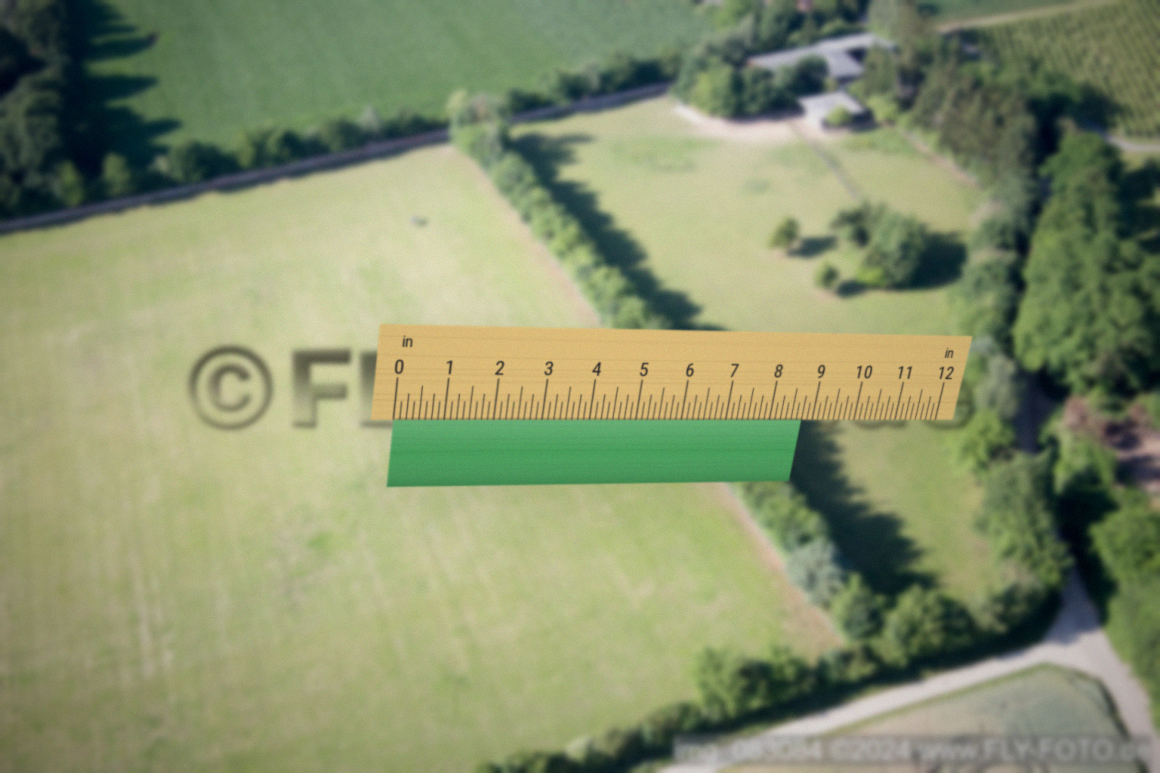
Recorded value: 8.75 (in)
